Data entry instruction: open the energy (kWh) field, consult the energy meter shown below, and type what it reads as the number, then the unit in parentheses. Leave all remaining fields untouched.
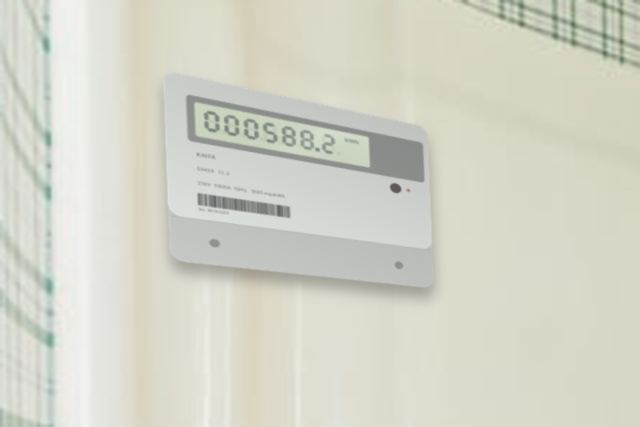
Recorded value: 588.2 (kWh)
